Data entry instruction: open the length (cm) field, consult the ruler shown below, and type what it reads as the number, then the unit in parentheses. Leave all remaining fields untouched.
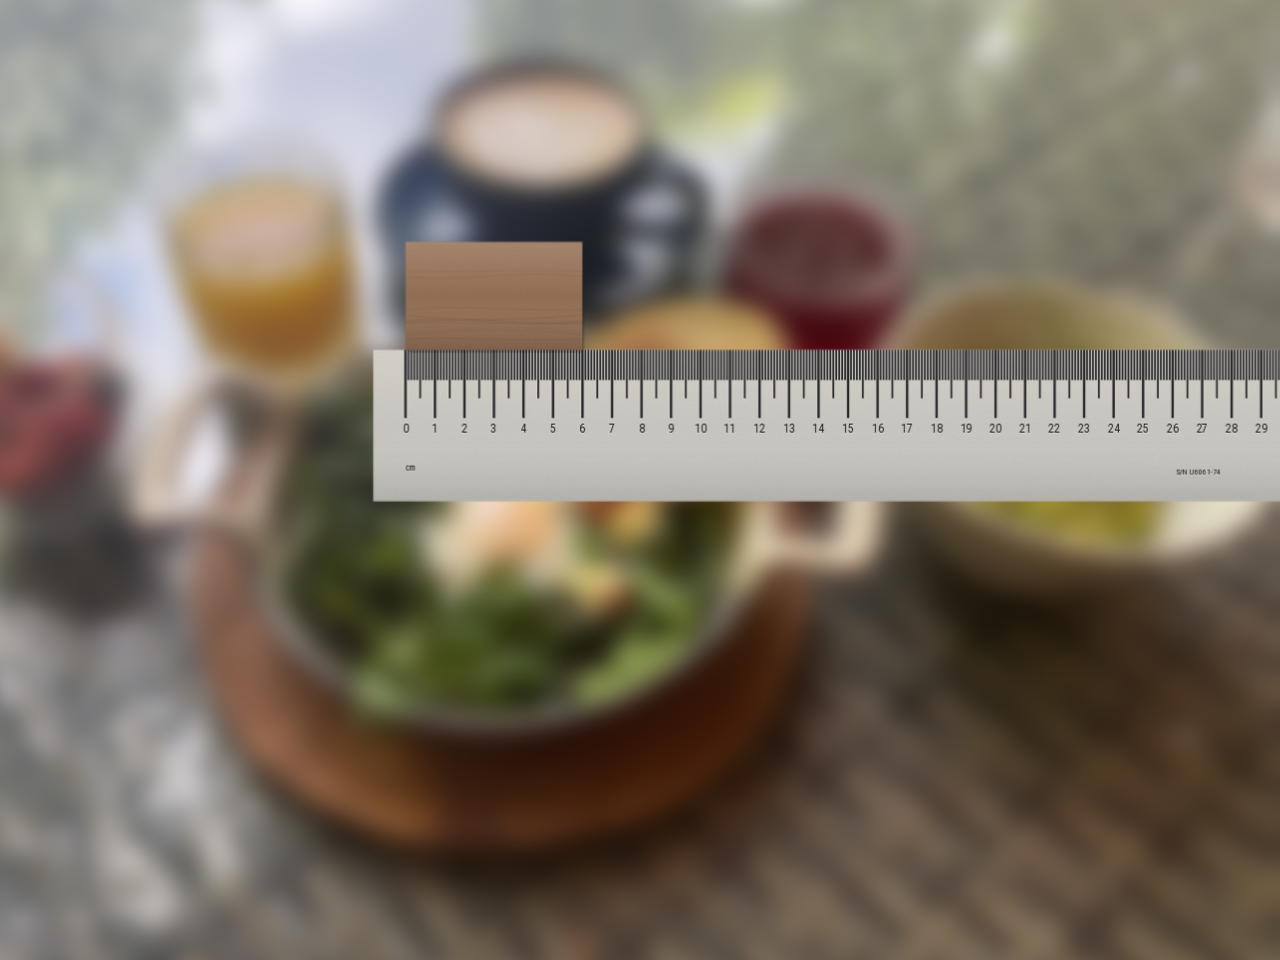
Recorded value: 6 (cm)
